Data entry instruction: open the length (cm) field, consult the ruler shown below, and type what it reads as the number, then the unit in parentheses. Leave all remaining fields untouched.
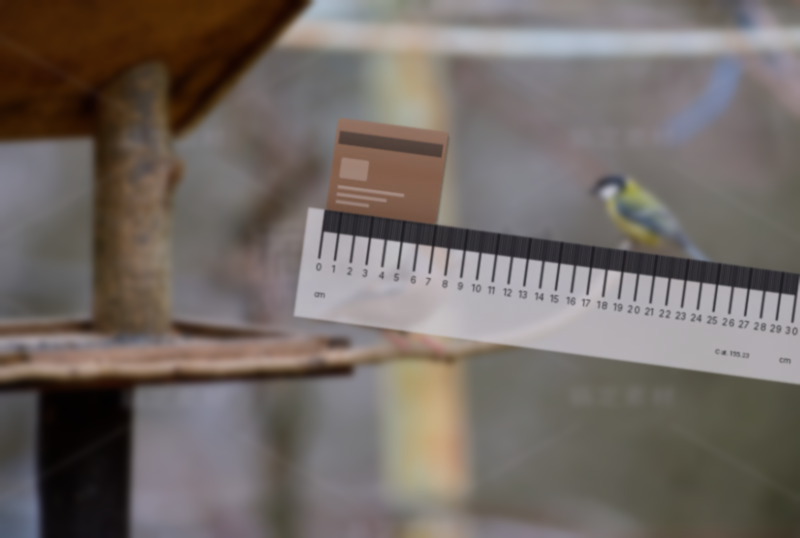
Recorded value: 7 (cm)
